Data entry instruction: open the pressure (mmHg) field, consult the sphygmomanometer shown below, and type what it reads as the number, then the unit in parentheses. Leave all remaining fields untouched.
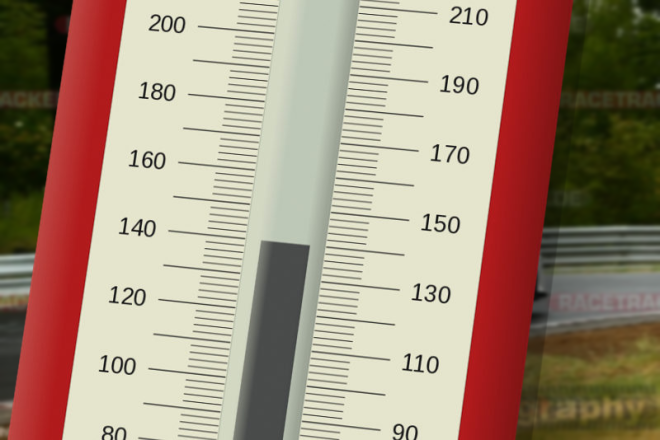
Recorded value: 140 (mmHg)
